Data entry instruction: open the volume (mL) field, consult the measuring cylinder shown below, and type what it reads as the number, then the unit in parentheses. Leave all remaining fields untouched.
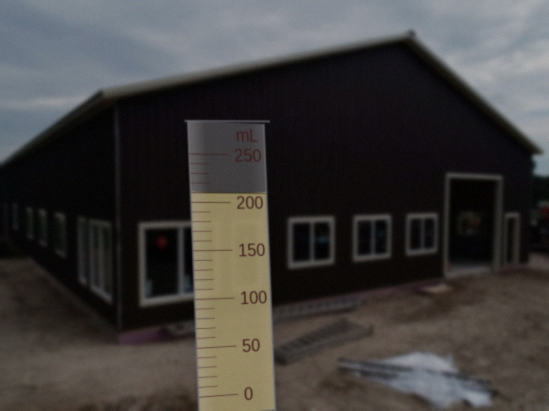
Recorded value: 210 (mL)
